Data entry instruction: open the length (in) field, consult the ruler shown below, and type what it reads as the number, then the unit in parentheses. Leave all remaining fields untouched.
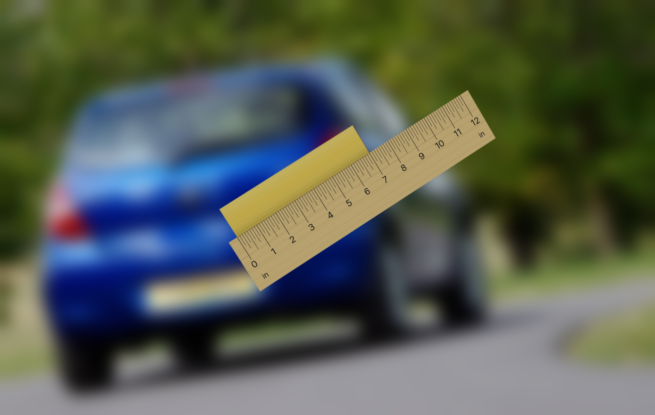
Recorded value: 7 (in)
